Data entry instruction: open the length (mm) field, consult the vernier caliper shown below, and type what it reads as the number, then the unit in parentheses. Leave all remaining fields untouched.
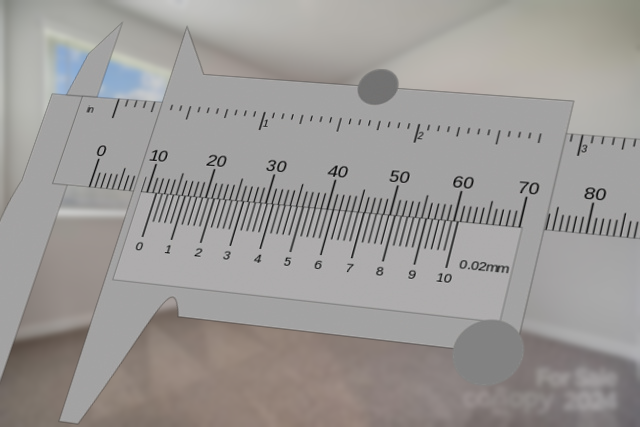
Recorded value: 11.6 (mm)
